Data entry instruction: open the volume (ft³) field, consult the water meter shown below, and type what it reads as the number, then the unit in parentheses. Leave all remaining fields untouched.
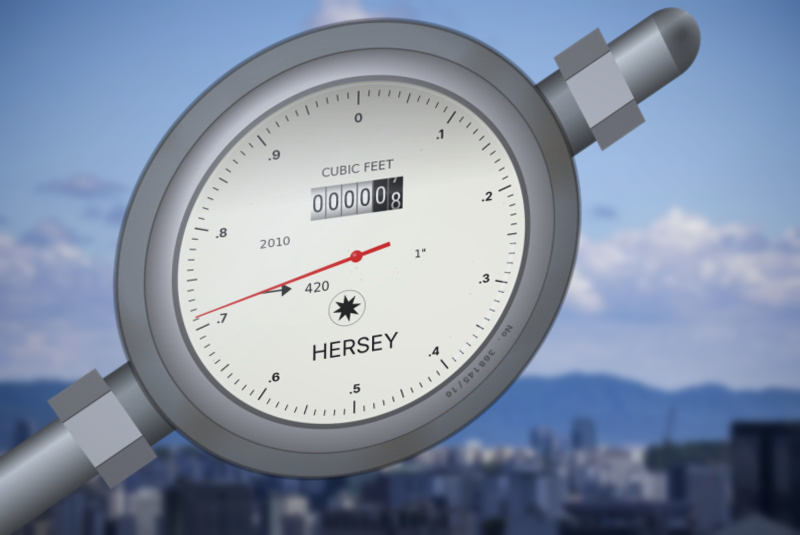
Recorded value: 7.71 (ft³)
